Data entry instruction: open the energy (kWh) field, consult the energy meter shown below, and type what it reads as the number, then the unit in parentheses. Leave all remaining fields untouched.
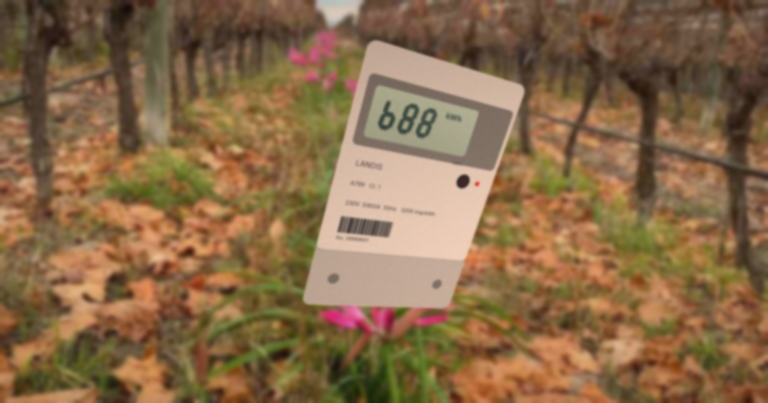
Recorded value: 688 (kWh)
